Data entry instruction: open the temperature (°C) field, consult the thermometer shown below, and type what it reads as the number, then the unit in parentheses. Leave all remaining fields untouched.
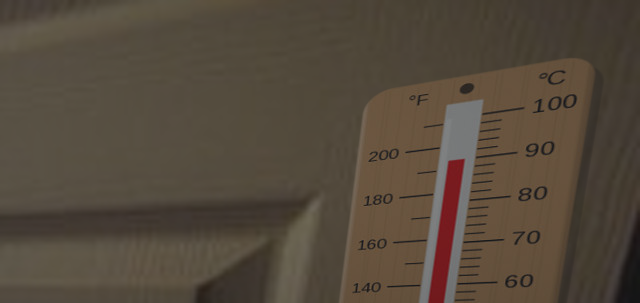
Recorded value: 90 (°C)
